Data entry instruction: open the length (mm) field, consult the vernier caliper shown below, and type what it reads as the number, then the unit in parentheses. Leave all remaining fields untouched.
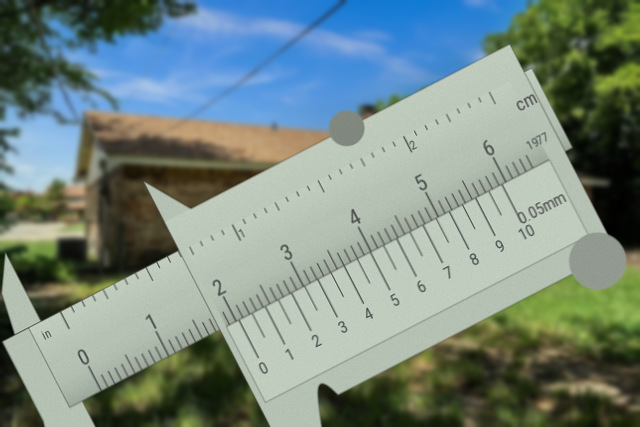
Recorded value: 20.4 (mm)
